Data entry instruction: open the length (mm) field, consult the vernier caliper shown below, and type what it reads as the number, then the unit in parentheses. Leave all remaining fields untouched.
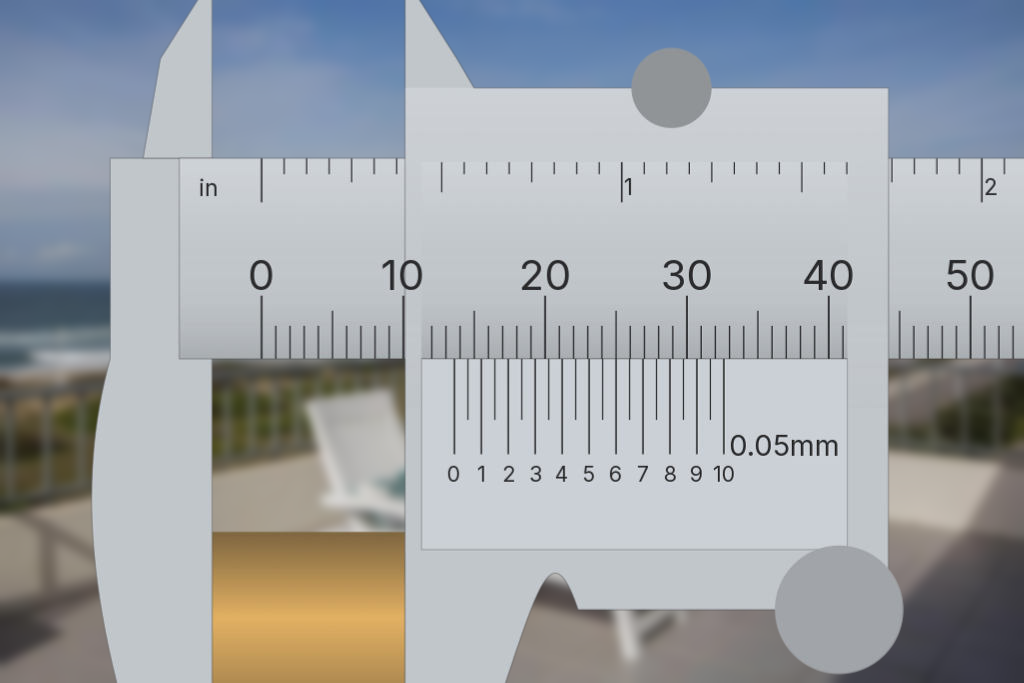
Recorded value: 13.6 (mm)
